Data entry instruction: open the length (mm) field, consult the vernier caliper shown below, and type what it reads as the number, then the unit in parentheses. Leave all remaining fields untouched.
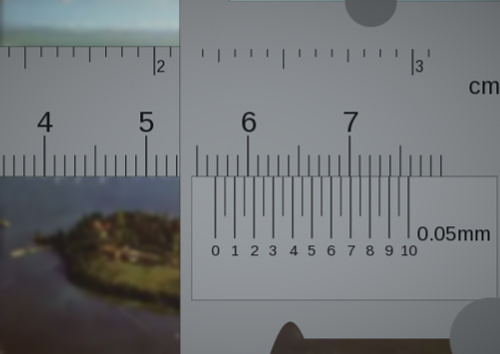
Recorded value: 56.8 (mm)
